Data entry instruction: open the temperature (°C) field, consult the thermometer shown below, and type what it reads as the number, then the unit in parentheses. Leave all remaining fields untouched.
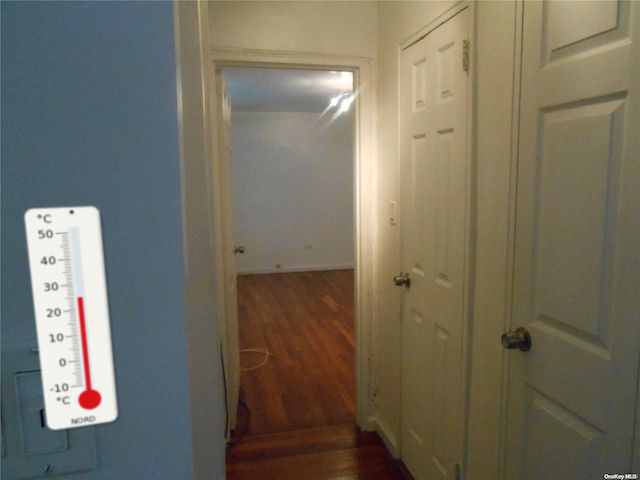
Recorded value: 25 (°C)
